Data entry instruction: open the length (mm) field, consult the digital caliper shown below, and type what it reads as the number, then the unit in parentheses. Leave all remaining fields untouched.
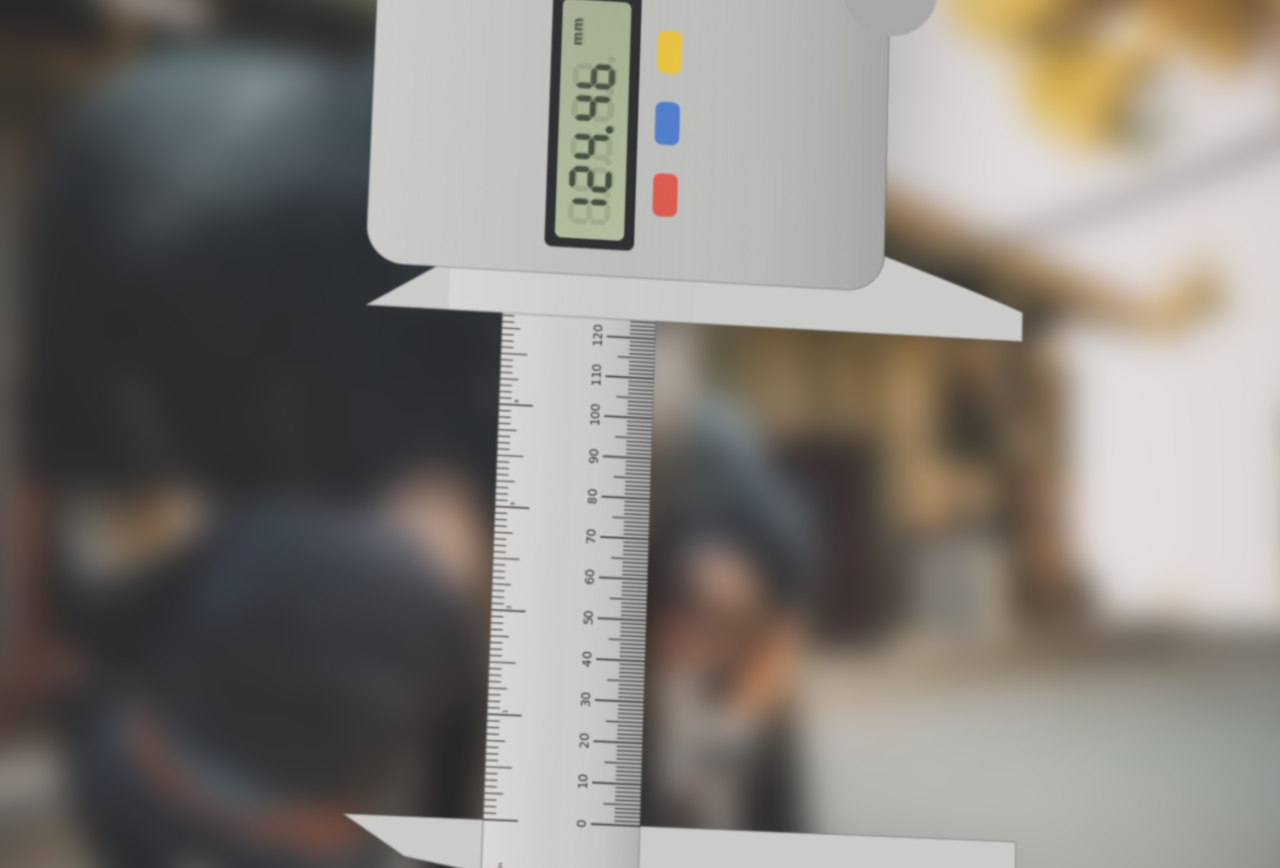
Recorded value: 124.46 (mm)
